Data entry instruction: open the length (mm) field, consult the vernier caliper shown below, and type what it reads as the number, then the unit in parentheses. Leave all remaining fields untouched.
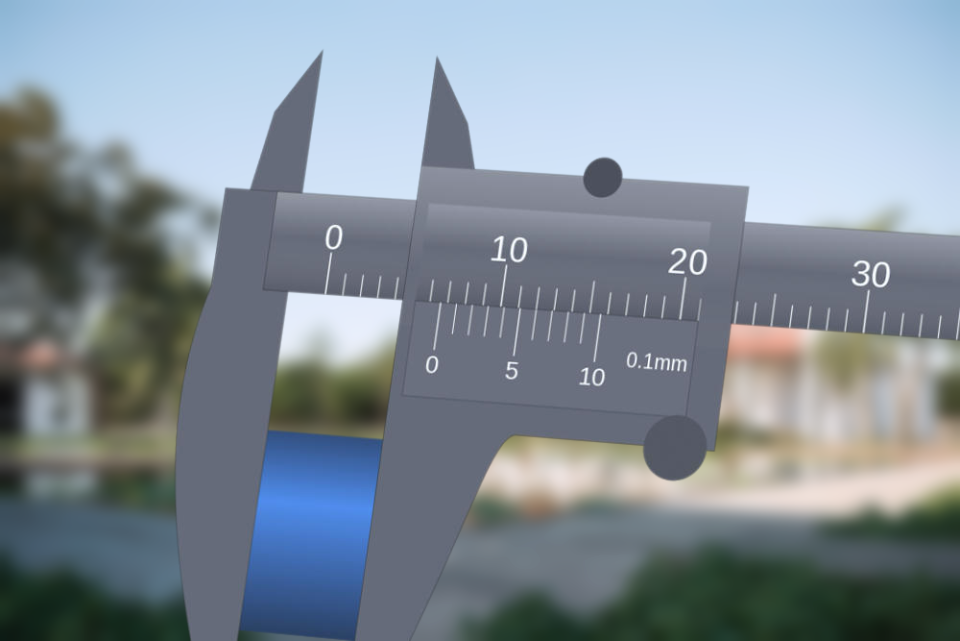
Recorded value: 6.6 (mm)
